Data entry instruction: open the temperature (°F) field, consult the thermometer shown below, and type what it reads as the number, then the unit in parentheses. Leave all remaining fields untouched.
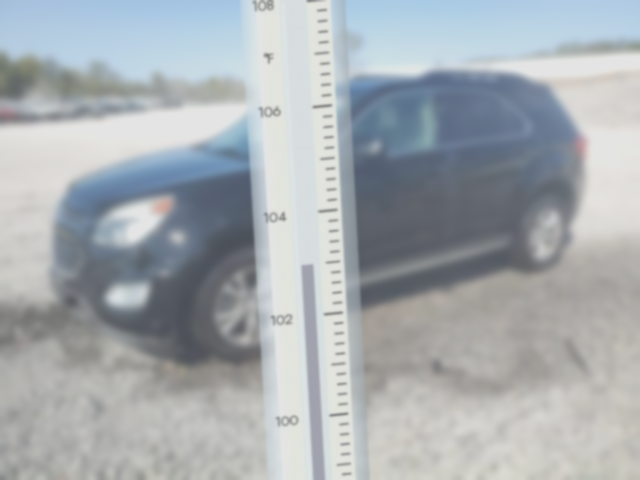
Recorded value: 103 (°F)
